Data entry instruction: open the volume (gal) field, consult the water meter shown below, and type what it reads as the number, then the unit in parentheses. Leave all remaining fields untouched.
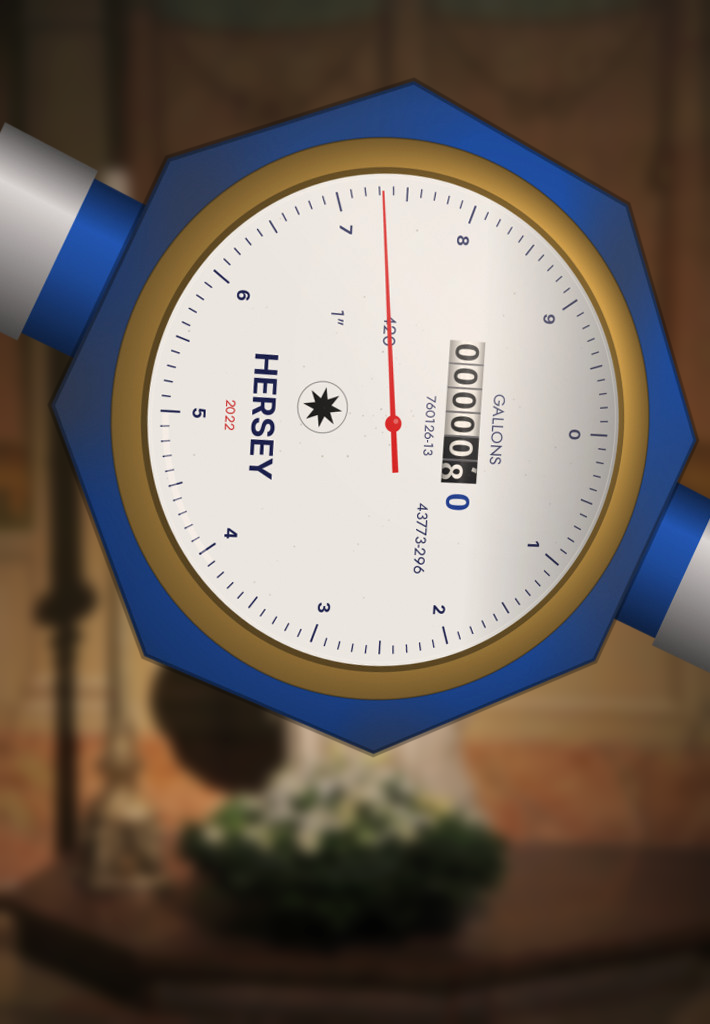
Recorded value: 77.3 (gal)
